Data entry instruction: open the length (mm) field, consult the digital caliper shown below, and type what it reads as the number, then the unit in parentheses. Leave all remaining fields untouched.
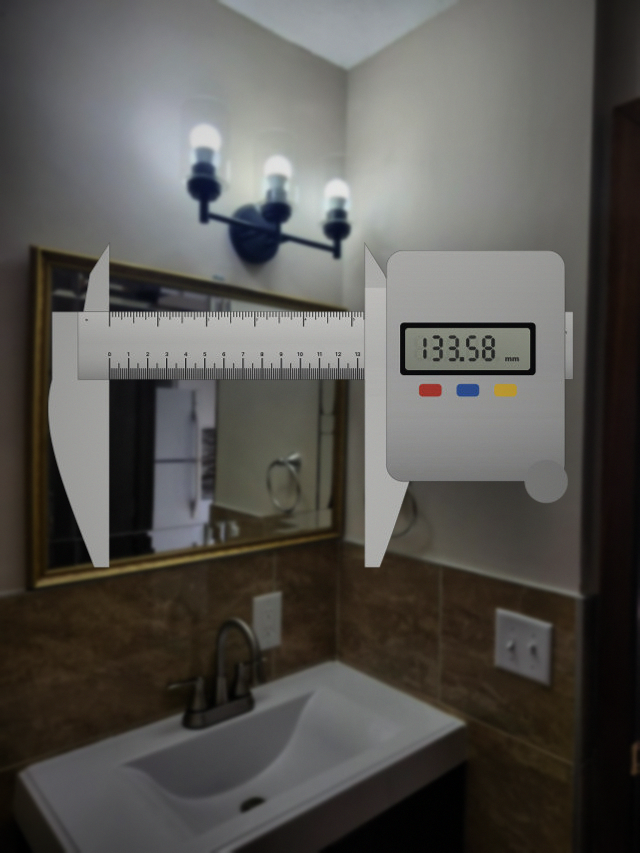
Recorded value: 133.58 (mm)
